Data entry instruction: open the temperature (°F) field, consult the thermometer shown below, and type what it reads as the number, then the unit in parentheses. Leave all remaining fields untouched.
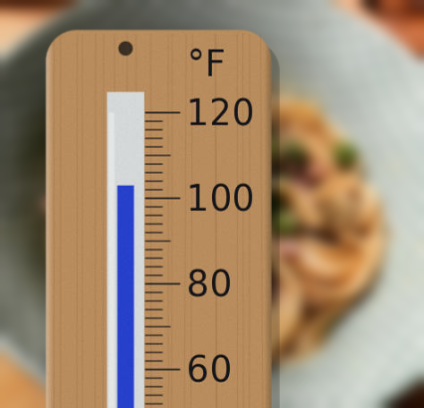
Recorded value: 103 (°F)
